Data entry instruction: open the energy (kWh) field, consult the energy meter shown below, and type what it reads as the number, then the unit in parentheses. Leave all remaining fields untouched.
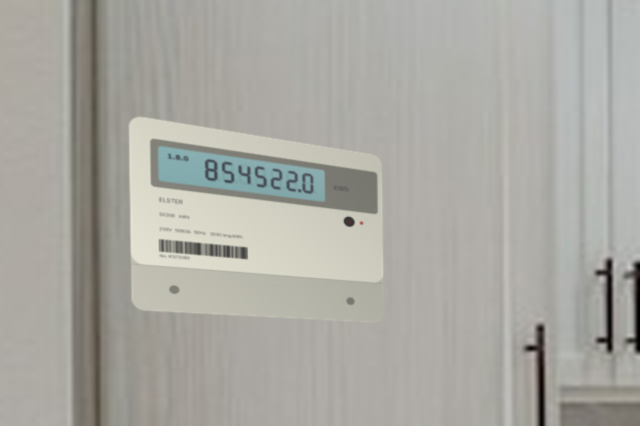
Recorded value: 854522.0 (kWh)
